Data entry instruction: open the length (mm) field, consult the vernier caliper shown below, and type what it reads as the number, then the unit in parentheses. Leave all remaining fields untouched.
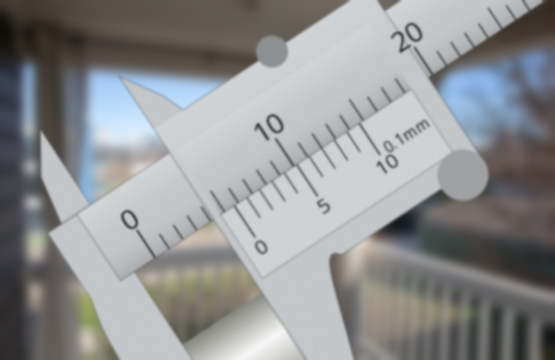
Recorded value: 5.7 (mm)
